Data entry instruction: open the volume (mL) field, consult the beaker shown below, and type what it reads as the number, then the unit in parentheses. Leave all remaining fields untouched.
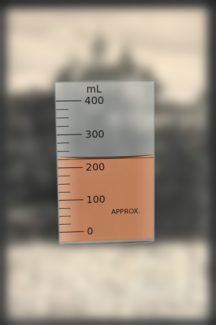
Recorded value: 225 (mL)
